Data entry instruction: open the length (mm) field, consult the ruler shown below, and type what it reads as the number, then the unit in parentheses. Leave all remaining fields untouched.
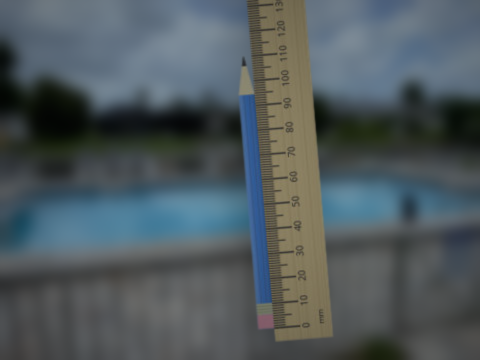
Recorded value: 110 (mm)
